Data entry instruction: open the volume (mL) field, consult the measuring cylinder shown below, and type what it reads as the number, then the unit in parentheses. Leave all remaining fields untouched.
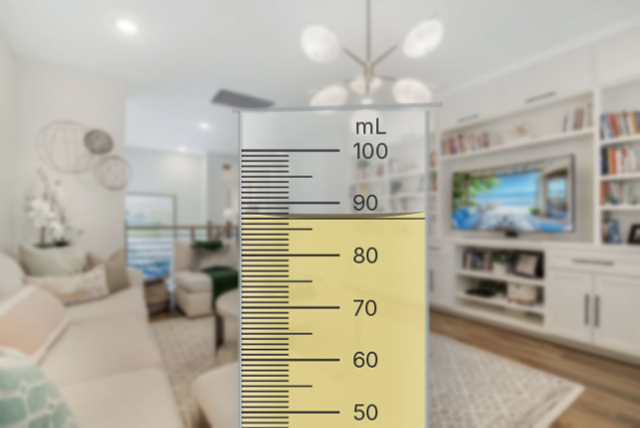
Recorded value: 87 (mL)
